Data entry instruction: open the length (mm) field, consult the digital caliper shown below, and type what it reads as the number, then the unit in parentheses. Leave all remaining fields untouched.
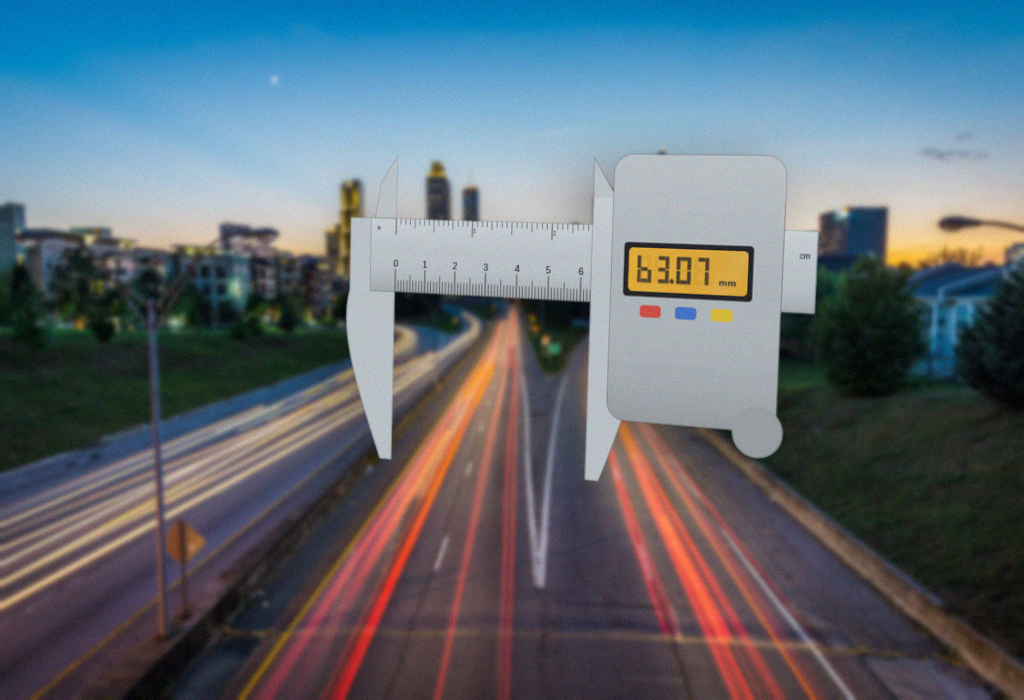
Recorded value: 63.07 (mm)
